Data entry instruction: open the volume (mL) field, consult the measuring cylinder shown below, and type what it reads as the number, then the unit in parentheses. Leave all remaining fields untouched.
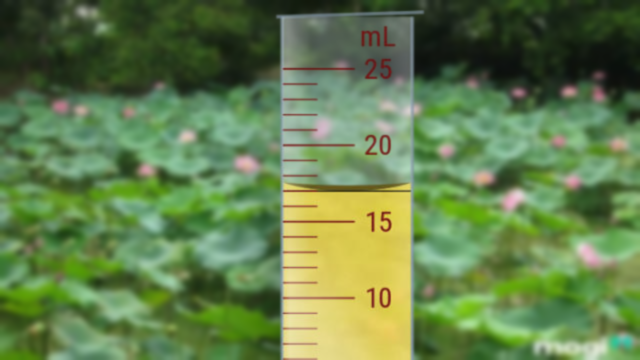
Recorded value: 17 (mL)
